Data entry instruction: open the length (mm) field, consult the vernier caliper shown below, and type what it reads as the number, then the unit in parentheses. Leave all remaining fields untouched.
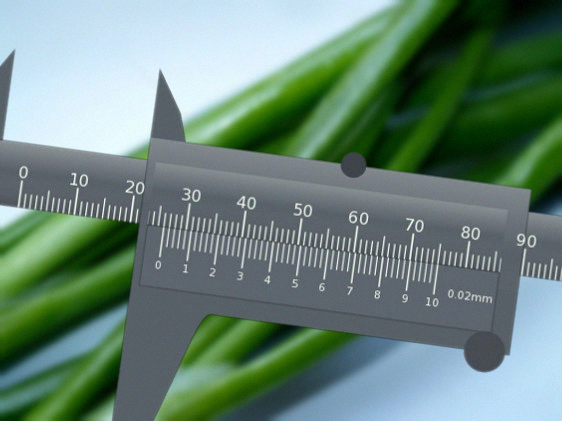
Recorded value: 26.0 (mm)
